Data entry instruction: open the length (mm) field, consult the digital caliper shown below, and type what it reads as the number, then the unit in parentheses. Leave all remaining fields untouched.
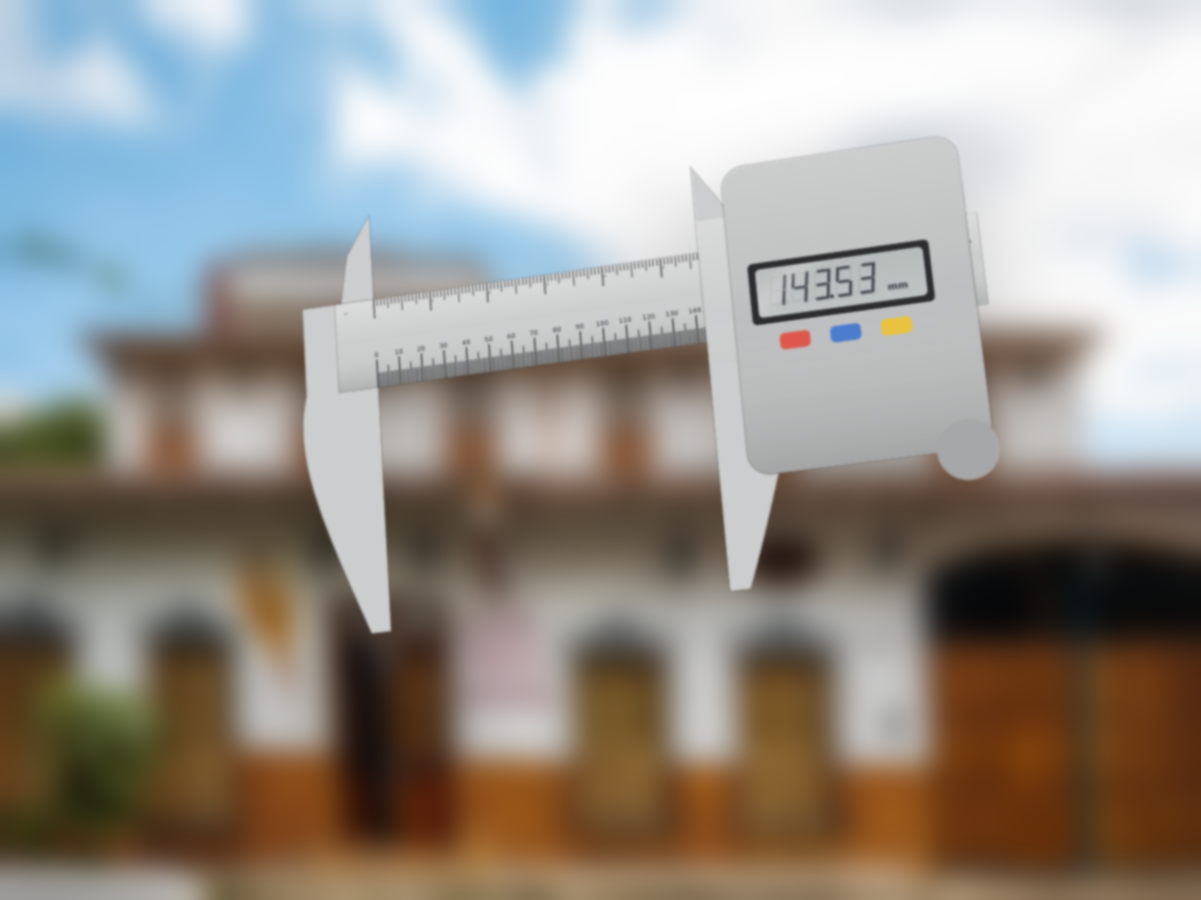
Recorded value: 143.53 (mm)
